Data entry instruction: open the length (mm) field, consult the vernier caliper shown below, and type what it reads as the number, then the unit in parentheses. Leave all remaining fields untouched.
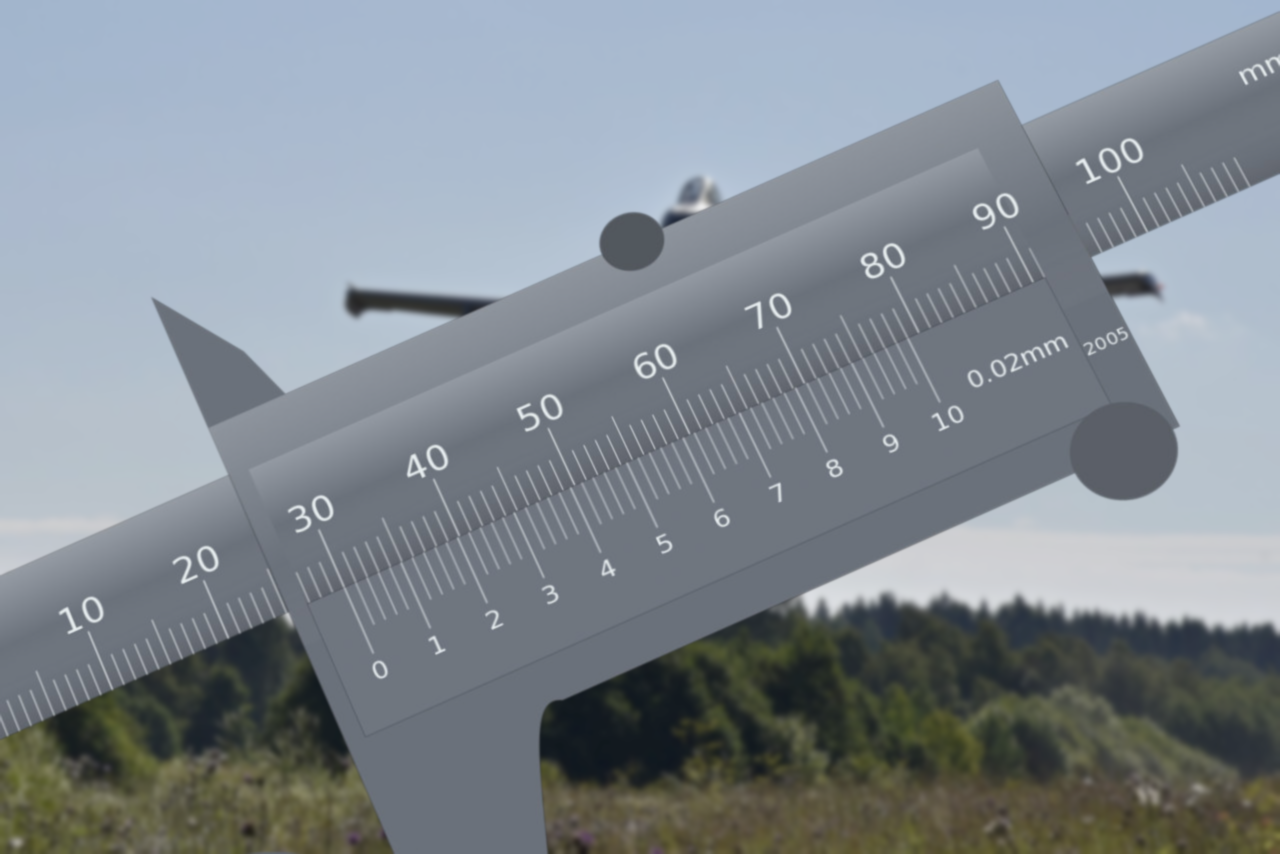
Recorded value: 30.0 (mm)
